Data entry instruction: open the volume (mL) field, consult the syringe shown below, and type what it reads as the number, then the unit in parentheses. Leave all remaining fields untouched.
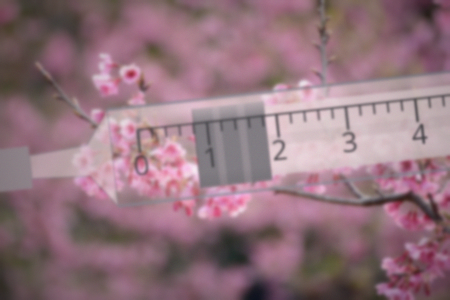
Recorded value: 0.8 (mL)
